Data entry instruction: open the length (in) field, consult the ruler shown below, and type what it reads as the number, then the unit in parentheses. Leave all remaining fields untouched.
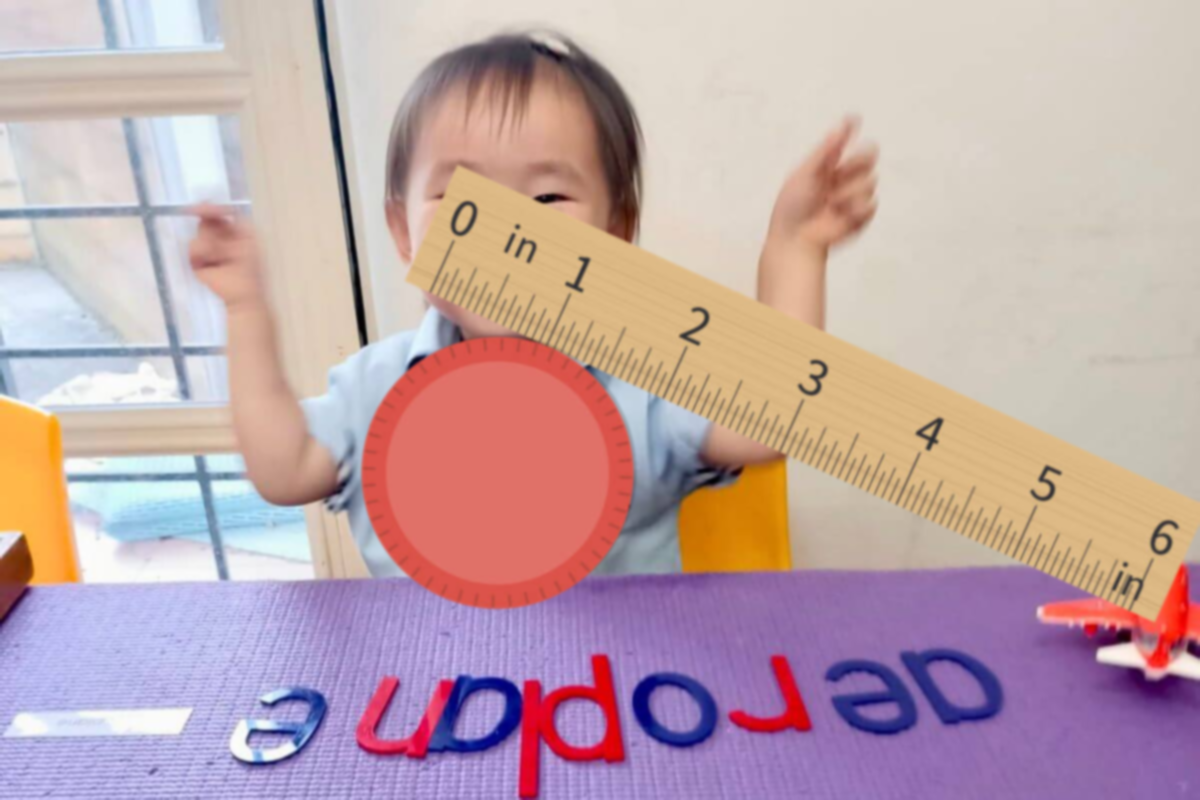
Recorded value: 2.125 (in)
